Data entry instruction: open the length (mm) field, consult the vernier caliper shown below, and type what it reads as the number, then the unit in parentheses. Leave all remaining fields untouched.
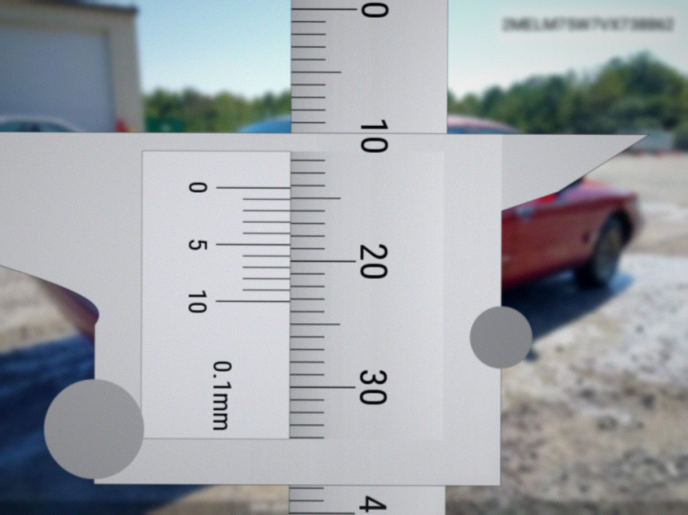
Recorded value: 14.2 (mm)
